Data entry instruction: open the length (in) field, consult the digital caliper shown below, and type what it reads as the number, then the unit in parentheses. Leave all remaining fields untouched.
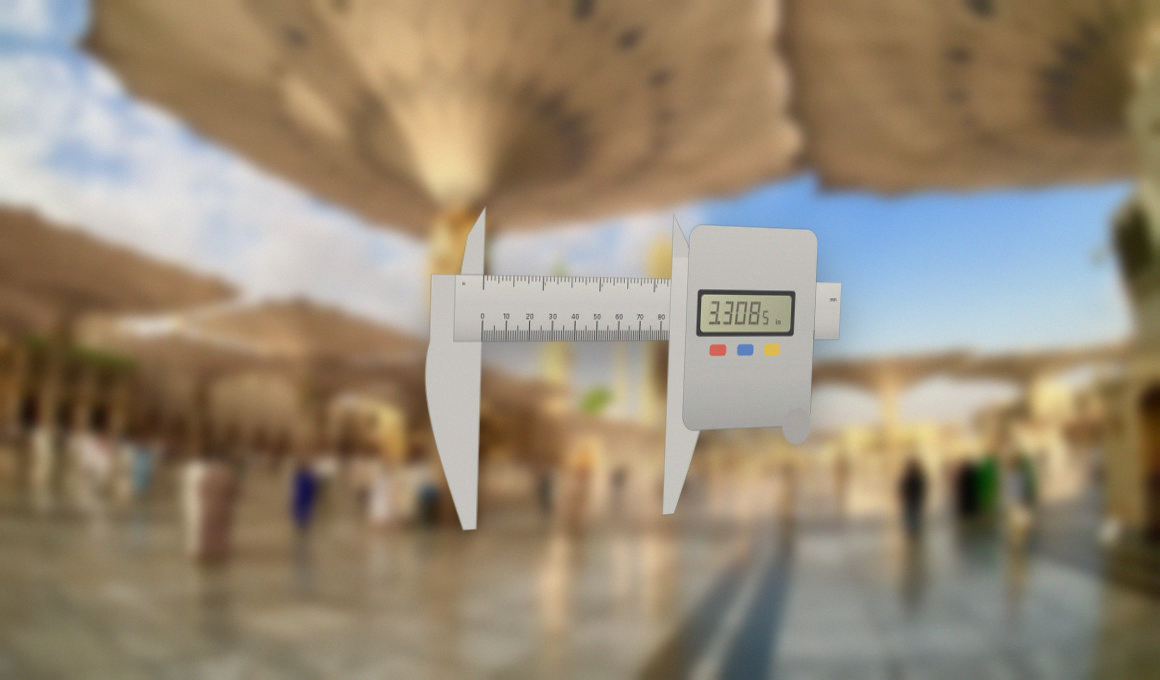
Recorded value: 3.3085 (in)
